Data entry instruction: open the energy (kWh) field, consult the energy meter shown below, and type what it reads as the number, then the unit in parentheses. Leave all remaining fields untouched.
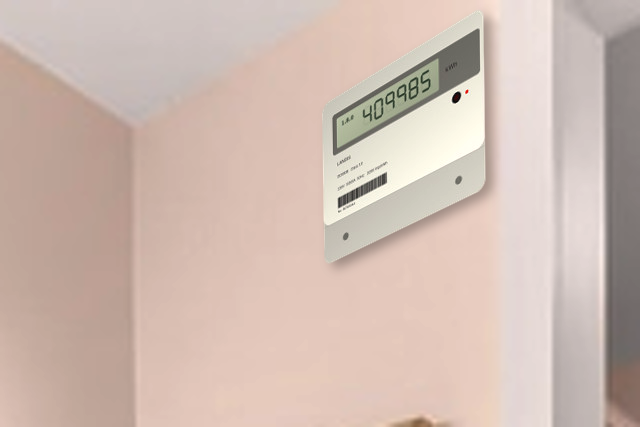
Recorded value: 409985 (kWh)
